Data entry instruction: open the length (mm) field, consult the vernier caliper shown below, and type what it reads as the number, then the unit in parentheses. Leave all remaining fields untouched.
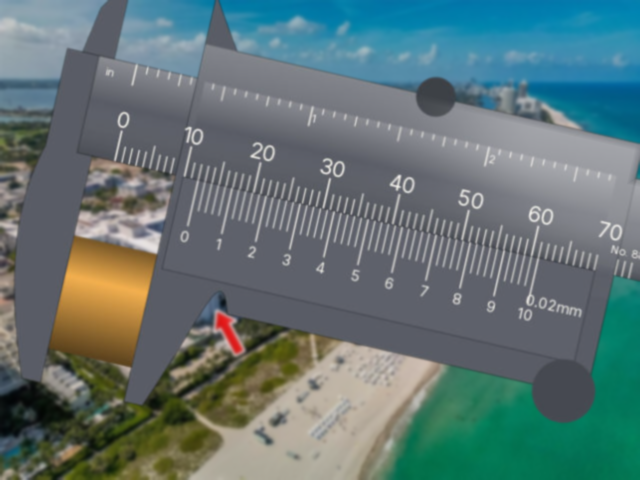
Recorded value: 12.0 (mm)
